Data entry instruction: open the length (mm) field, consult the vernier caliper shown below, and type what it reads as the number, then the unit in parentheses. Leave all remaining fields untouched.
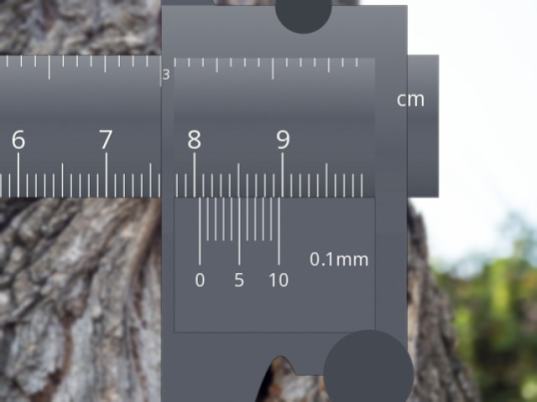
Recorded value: 80.6 (mm)
